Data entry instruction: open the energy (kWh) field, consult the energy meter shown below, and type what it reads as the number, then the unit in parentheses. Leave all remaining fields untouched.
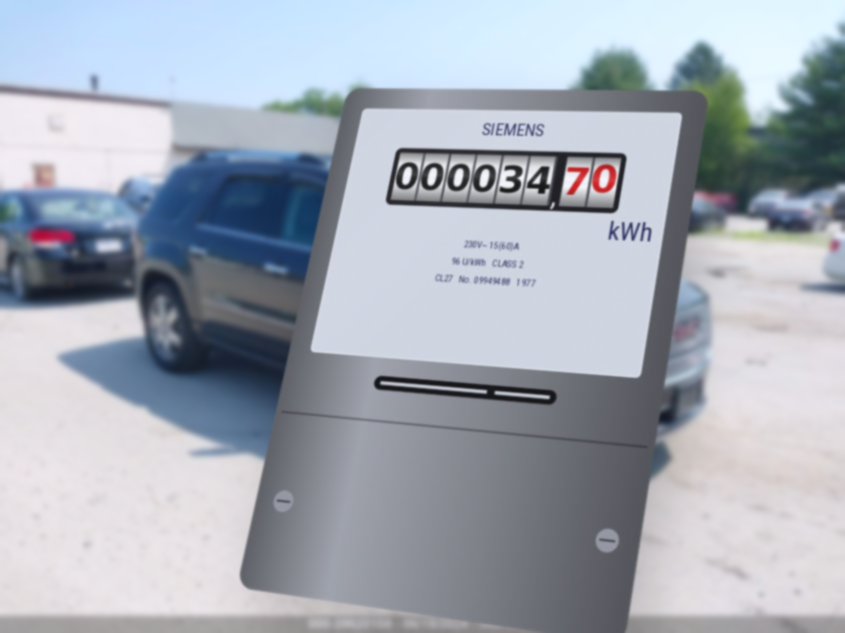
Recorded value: 34.70 (kWh)
